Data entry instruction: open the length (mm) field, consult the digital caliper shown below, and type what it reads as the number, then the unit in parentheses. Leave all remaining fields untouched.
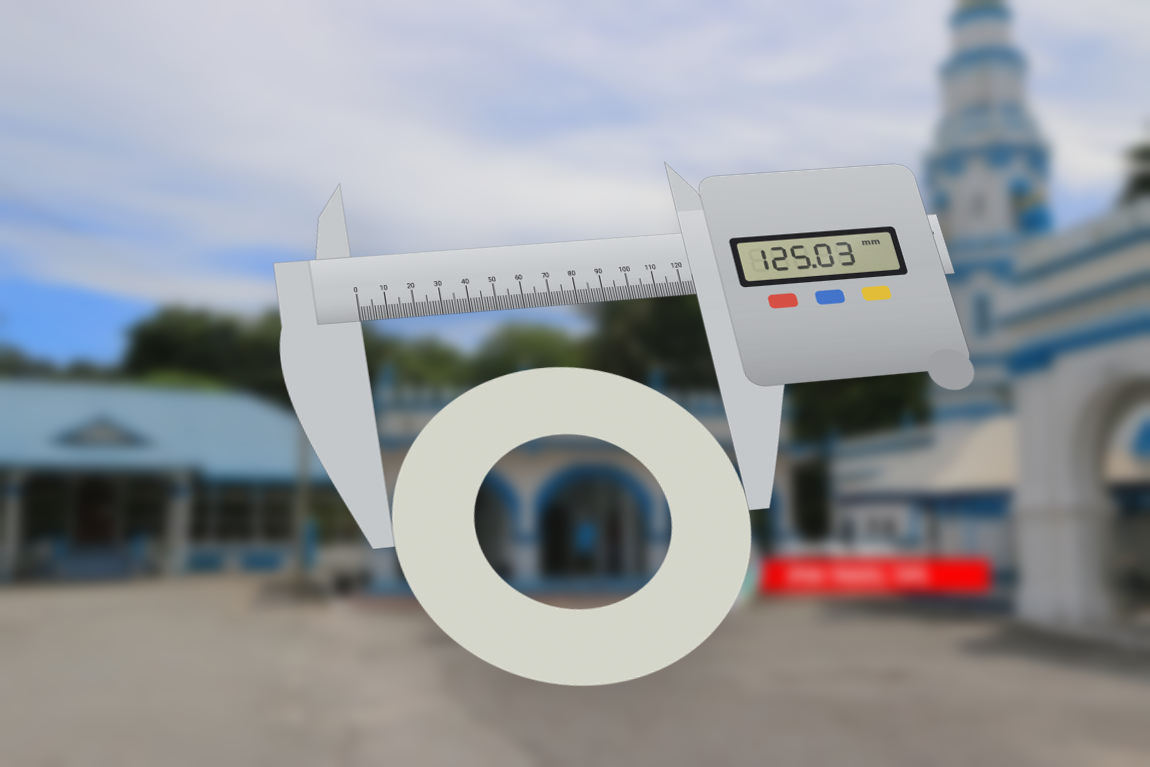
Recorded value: 125.03 (mm)
